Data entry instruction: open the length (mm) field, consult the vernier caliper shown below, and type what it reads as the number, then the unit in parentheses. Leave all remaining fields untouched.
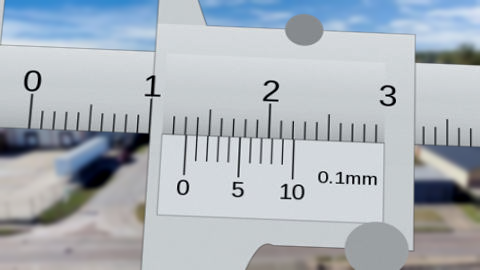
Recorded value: 13.1 (mm)
